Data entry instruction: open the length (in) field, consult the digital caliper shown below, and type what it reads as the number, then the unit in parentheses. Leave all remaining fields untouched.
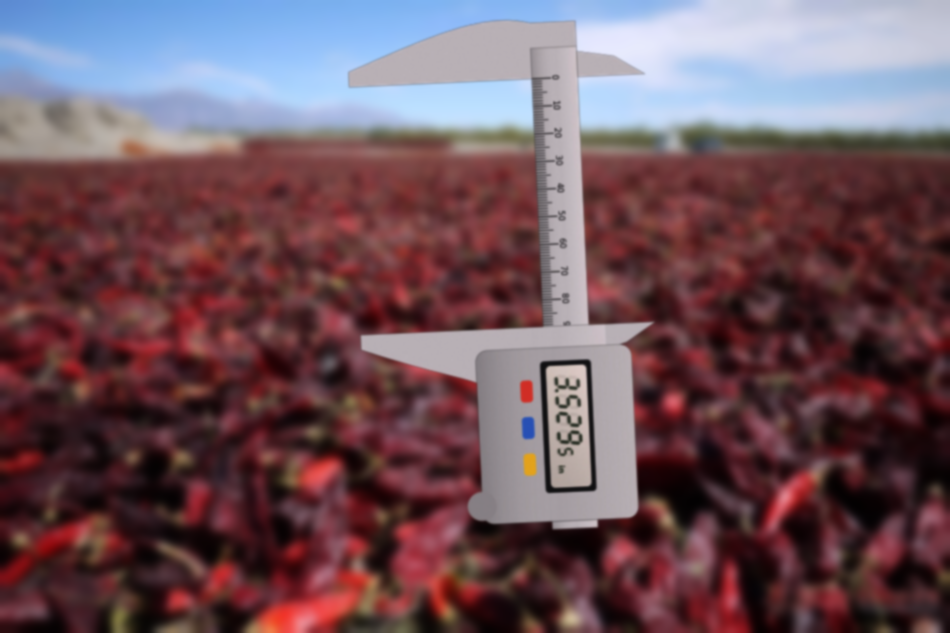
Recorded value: 3.5295 (in)
